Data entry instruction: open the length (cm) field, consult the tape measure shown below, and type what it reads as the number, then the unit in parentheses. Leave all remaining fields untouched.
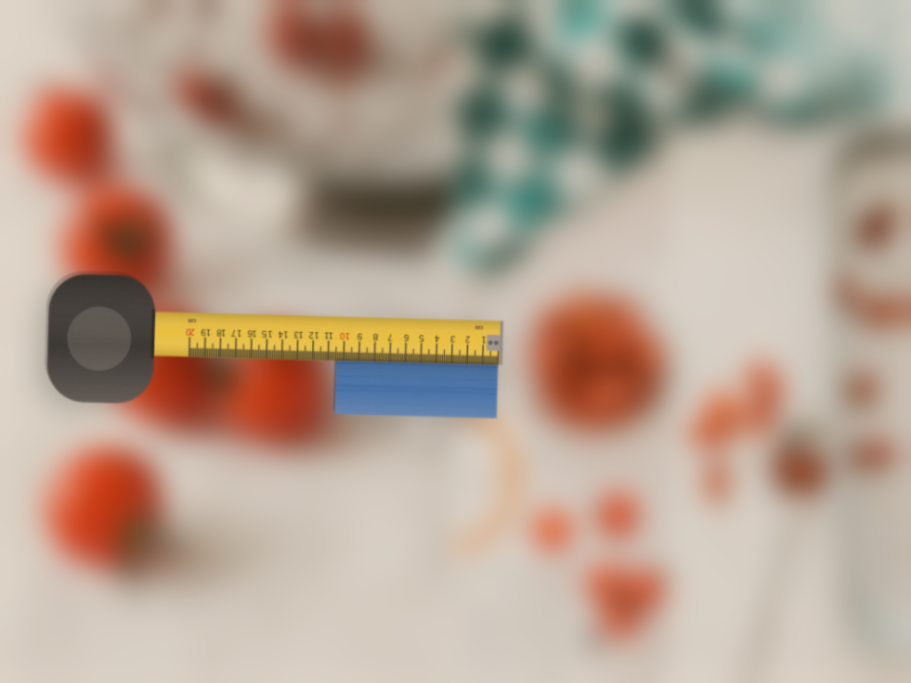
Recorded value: 10.5 (cm)
